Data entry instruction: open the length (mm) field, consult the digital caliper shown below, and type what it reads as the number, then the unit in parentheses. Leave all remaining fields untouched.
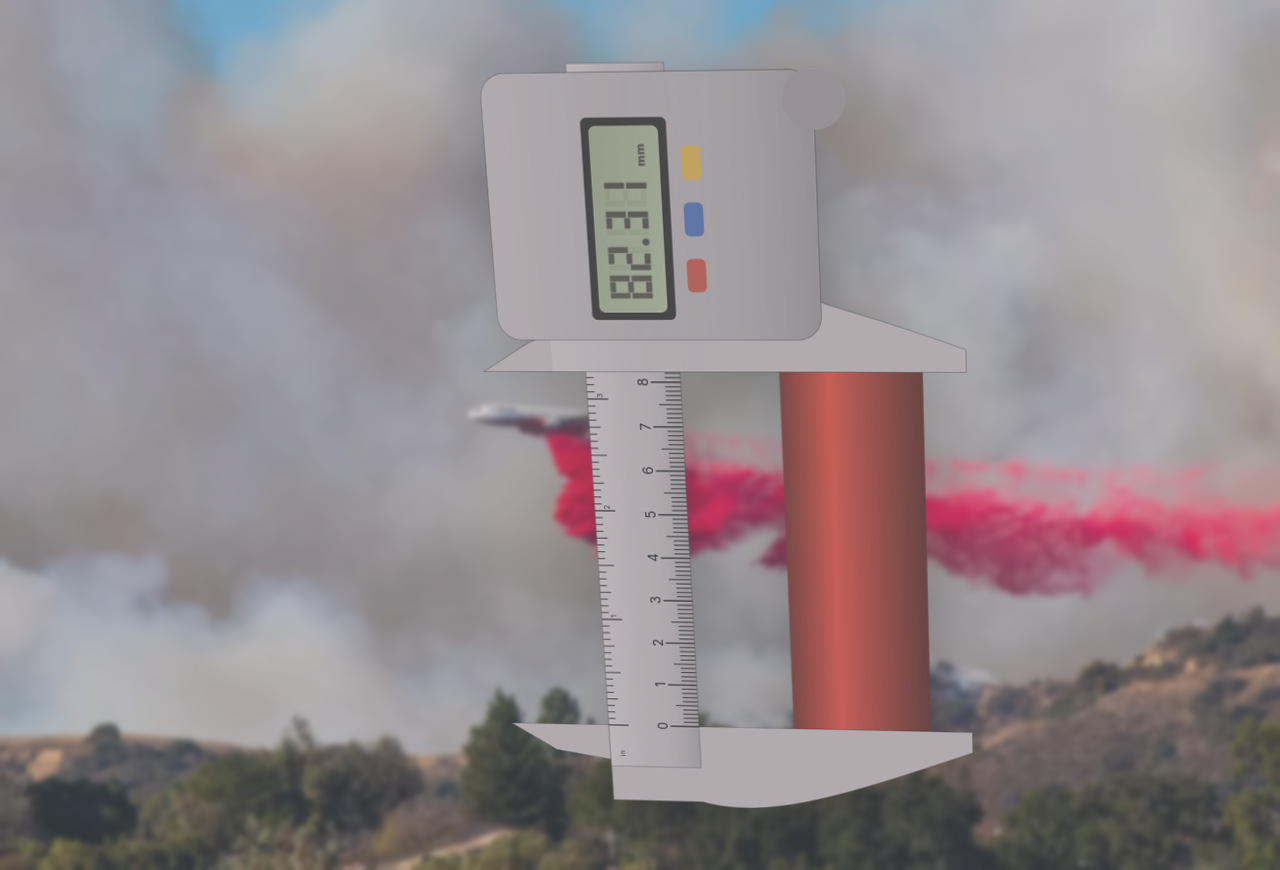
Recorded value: 82.31 (mm)
